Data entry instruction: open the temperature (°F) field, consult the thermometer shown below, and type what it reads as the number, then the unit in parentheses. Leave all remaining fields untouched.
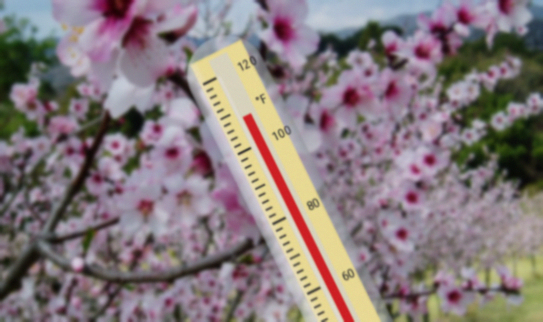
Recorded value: 108 (°F)
